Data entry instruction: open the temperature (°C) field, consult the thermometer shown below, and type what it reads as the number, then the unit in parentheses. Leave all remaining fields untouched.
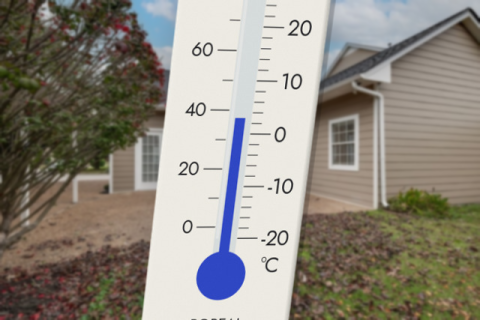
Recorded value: 3 (°C)
